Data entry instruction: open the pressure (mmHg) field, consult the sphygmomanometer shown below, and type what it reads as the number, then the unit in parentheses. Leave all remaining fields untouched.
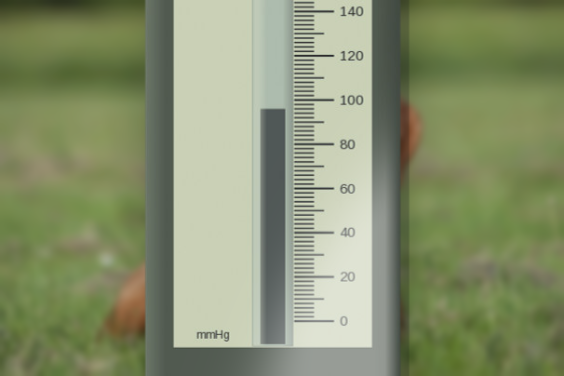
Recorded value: 96 (mmHg)
